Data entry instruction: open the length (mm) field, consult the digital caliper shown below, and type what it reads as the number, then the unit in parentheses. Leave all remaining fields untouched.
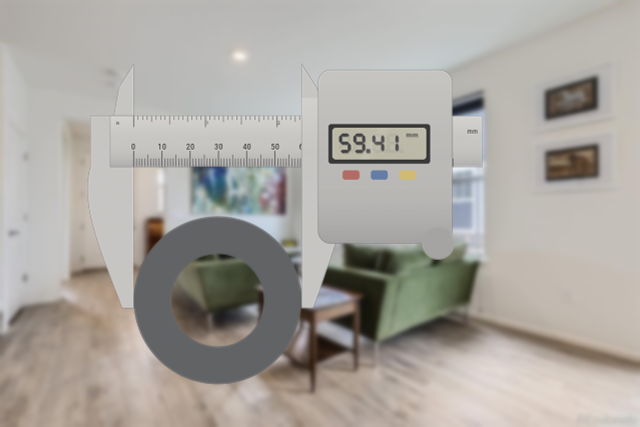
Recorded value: 59.41 (mm)
